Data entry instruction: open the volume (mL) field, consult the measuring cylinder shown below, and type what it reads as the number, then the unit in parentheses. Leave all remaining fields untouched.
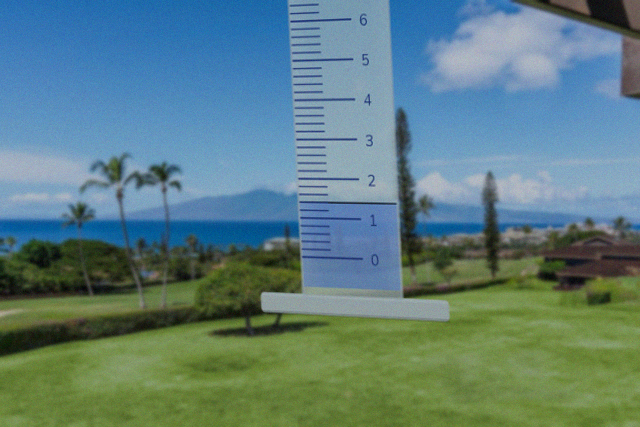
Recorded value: 1.4 (mL)
